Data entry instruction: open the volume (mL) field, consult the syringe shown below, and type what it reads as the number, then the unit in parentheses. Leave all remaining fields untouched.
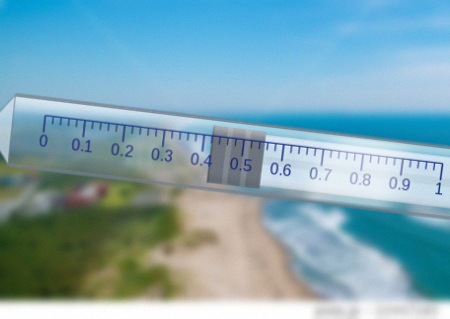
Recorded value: 0.42 (mL)
